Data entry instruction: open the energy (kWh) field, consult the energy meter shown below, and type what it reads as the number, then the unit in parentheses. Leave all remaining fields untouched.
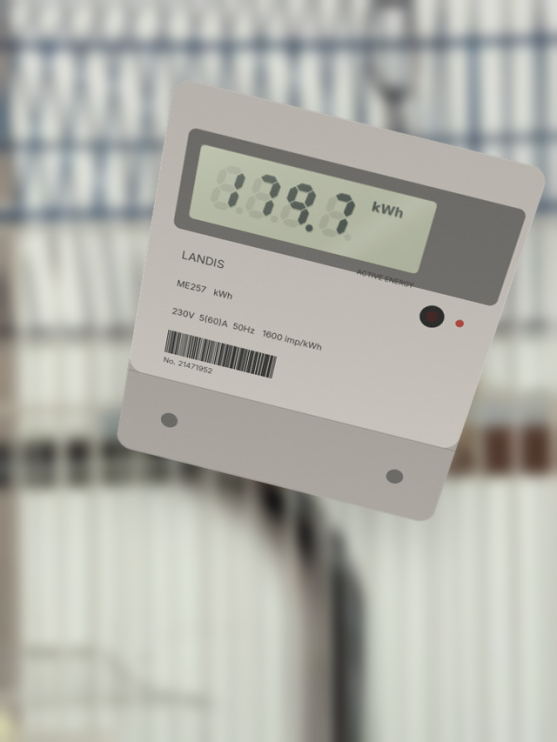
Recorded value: 179.7 (kWh)
